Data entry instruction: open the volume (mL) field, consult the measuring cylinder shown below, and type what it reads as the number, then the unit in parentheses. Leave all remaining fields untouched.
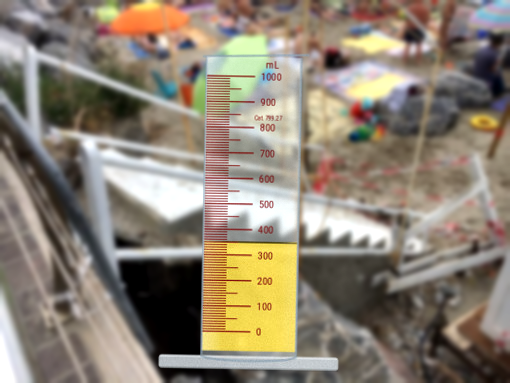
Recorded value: 350 (mL)
